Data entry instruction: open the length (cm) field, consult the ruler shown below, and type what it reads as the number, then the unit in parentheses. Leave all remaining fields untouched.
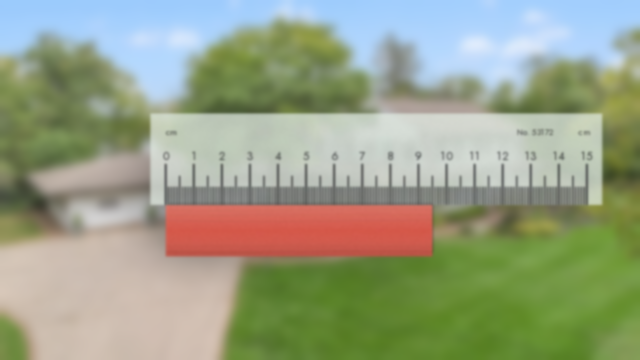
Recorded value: 9.5 (cm)
